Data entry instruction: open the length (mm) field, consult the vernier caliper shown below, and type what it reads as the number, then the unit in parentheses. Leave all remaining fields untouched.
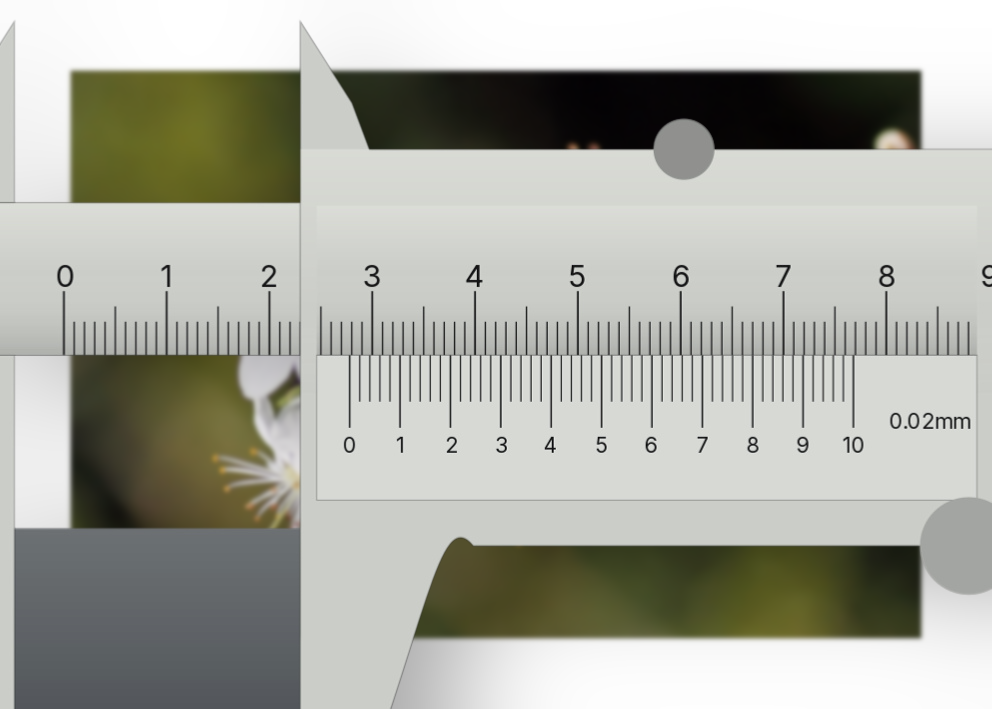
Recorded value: 27.8 (mm)
